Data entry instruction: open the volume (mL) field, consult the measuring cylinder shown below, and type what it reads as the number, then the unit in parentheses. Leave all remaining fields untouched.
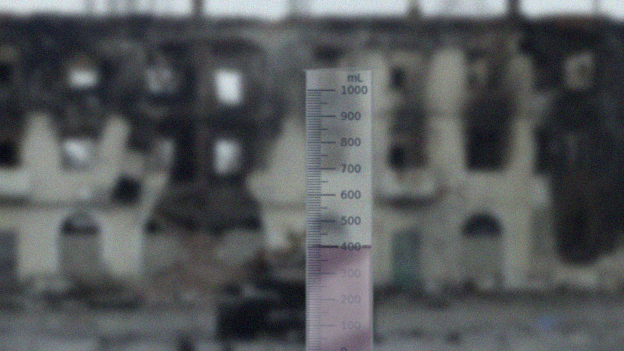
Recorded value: 400 (mL)
